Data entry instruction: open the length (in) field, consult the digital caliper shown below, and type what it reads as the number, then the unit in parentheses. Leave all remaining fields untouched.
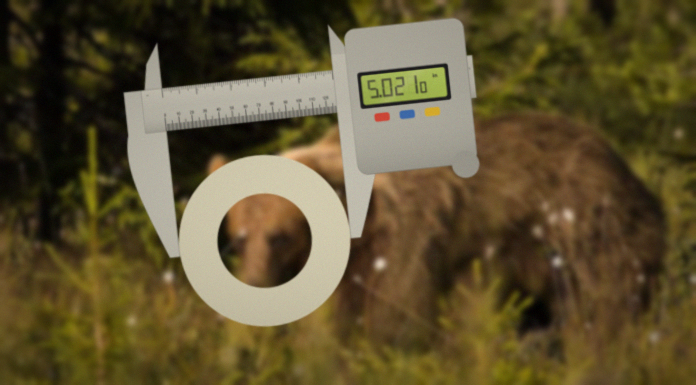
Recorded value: 5.0210 (in)
